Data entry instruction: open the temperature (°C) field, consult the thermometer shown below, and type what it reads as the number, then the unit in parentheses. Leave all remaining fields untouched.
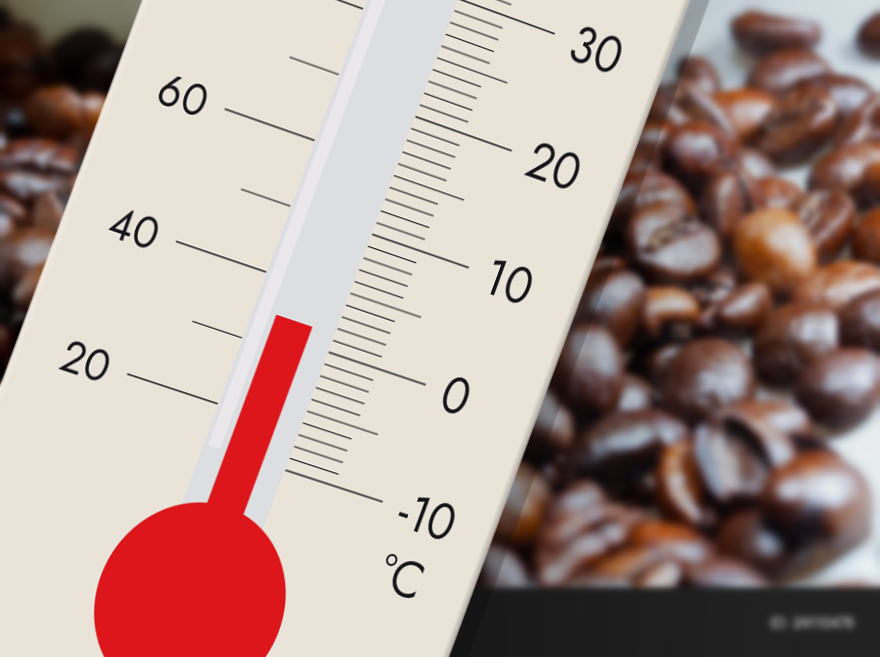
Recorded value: 1.5 (°C)
